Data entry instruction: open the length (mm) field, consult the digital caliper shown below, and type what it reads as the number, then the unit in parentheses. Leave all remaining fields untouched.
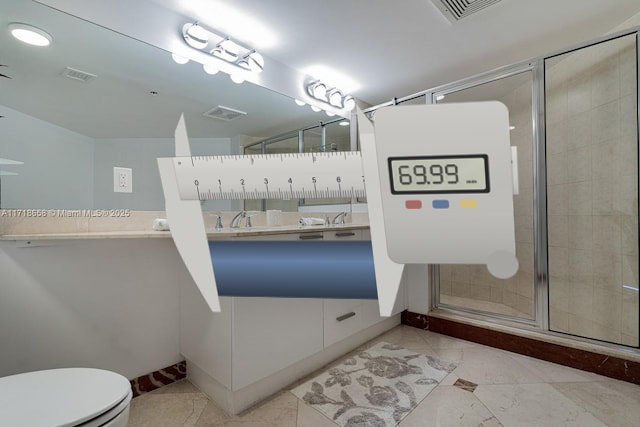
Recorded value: 69.99 (mm)
